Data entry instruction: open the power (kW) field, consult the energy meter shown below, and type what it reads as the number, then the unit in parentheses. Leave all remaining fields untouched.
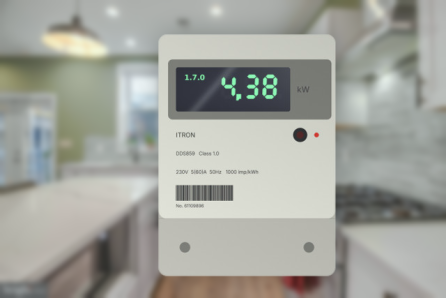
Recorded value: 4.38 (kW)
